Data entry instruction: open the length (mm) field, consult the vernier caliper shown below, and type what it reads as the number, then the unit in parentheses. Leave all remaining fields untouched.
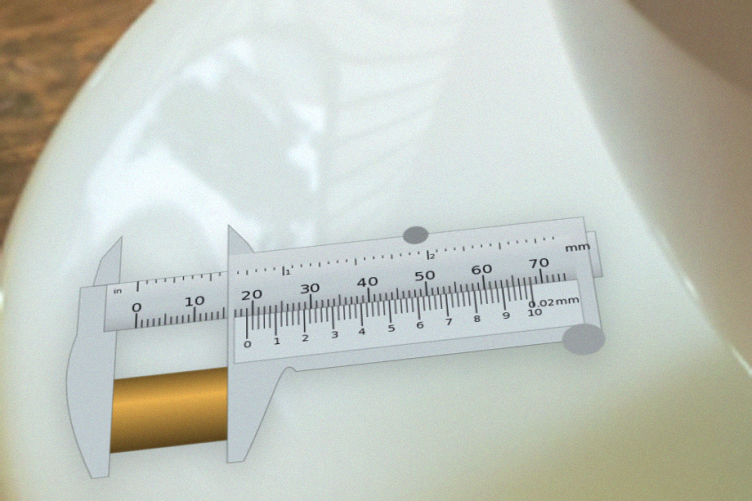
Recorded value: 19.0 (mm)
